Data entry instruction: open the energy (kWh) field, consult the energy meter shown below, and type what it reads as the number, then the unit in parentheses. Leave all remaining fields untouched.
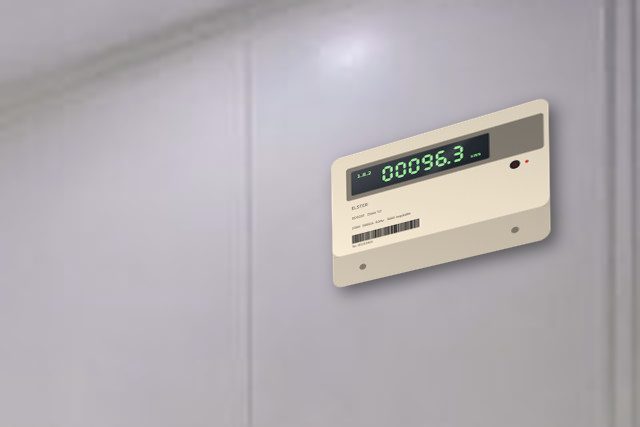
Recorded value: 96.3 (kWh)
